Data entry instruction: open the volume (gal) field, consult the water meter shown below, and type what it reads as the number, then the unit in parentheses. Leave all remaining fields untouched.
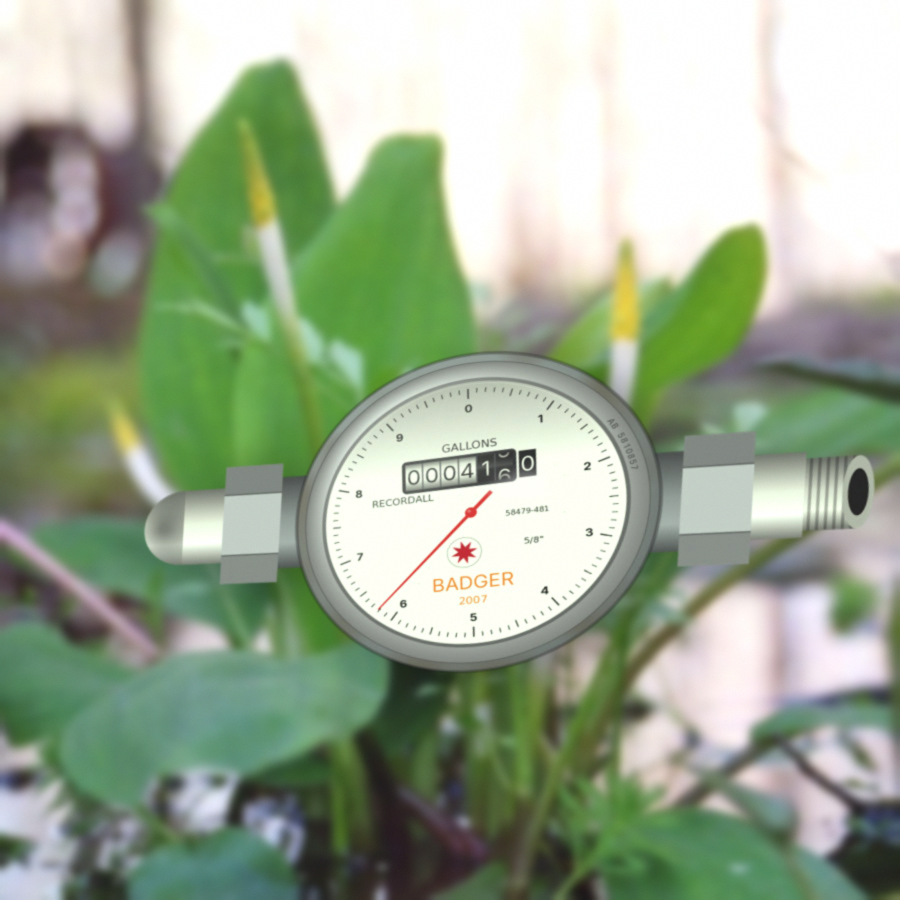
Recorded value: 4156.2 (gal)
